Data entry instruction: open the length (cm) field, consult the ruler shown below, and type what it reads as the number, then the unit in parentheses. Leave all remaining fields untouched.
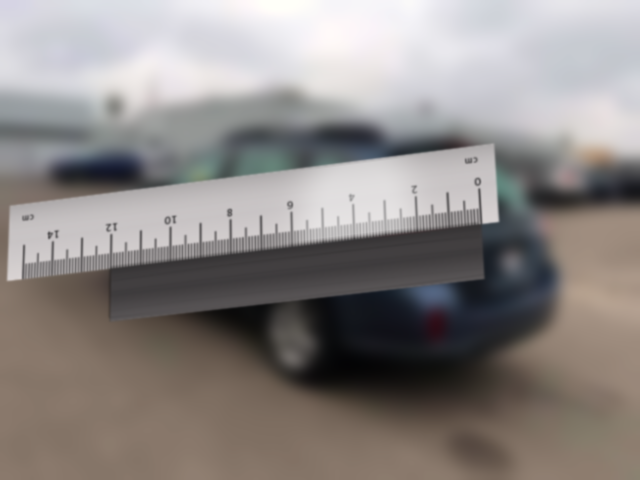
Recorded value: 12 (cm)
